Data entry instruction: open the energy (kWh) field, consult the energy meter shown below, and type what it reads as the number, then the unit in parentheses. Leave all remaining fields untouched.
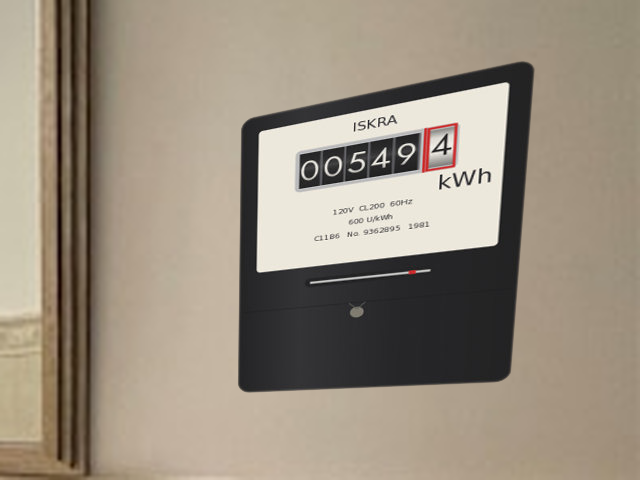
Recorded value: 549.4 (kWh)
